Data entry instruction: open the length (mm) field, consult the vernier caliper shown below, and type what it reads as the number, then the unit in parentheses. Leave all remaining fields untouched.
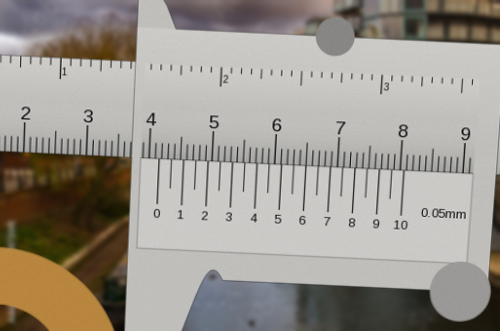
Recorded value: 41.6 (mm)
